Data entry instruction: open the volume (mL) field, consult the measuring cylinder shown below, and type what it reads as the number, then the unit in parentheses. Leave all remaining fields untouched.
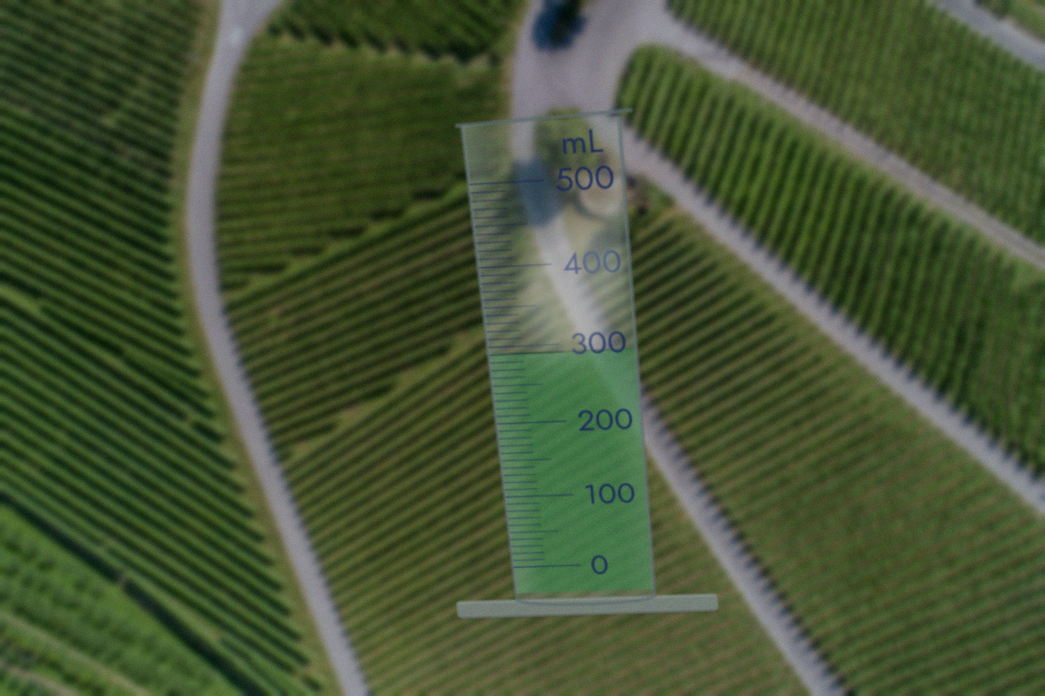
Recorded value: 290 (mL)
